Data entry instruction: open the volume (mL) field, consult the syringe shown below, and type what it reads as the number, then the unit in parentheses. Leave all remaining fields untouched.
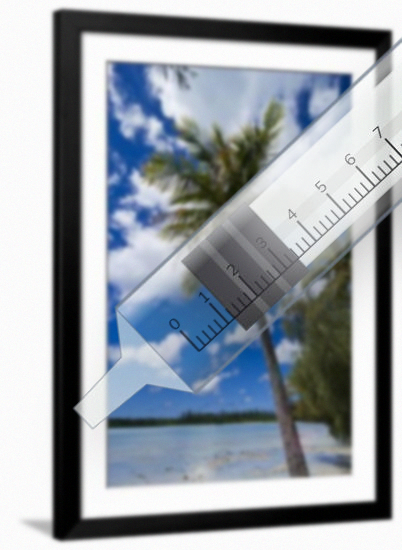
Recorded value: 1.2 (mL)
